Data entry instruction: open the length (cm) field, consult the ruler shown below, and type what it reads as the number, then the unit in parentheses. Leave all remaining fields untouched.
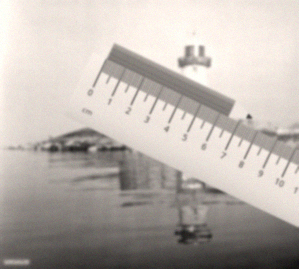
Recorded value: 7.5 (cm)
